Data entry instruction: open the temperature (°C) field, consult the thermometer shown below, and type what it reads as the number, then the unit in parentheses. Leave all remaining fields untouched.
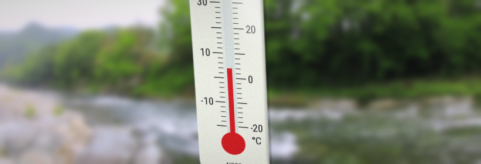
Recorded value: 4 (°C)
